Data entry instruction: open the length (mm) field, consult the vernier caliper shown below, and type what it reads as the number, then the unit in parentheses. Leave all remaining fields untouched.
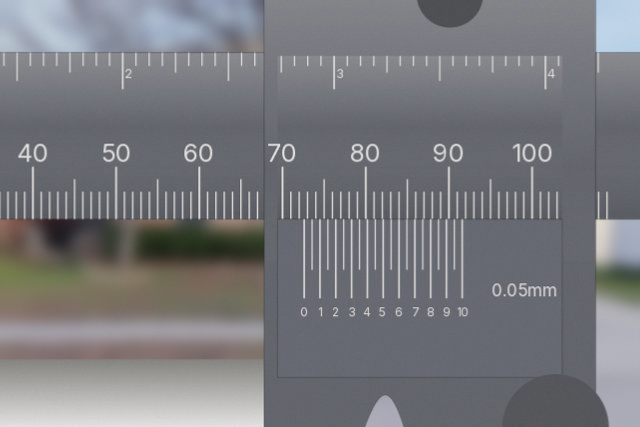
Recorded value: 72.6 (mm)
